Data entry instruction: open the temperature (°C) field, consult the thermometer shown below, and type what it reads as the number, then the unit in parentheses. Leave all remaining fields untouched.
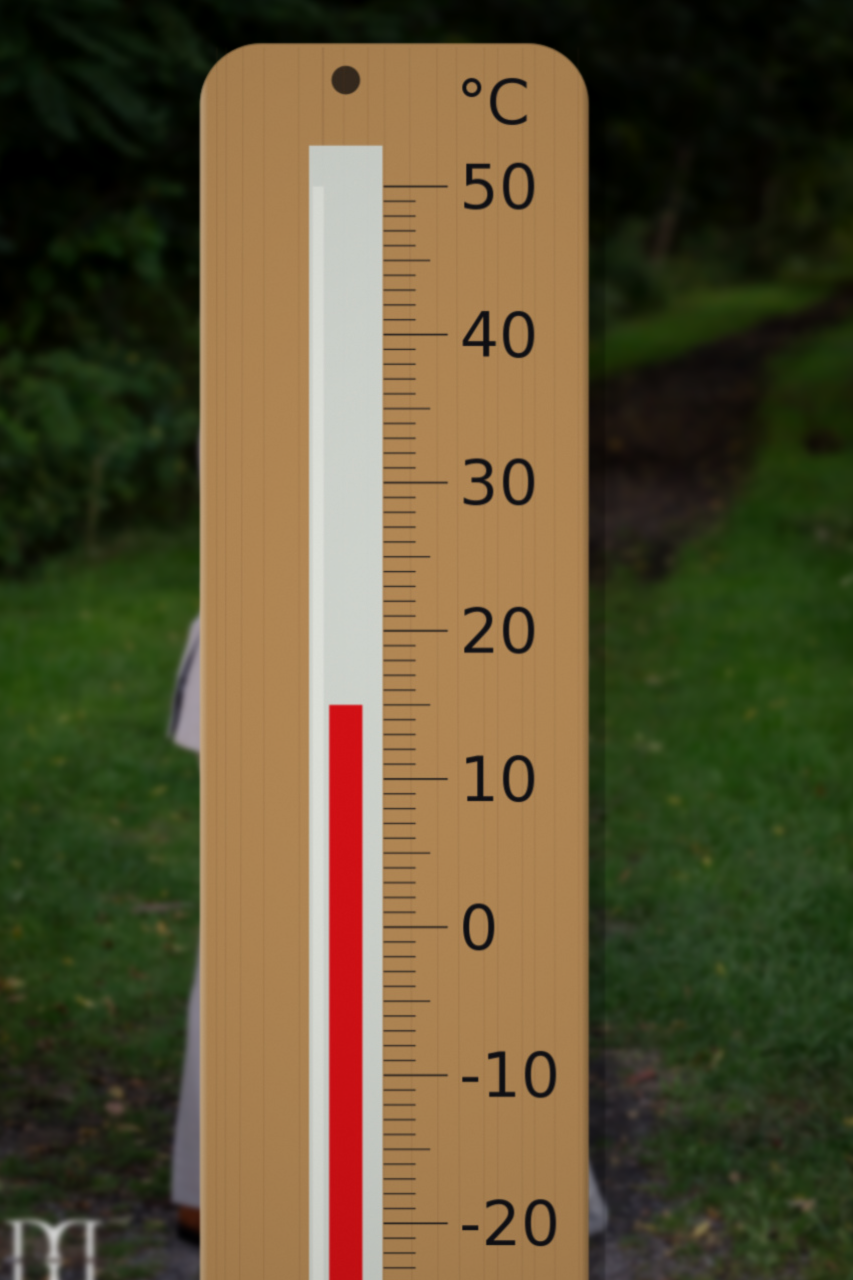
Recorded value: 15 (°C)
